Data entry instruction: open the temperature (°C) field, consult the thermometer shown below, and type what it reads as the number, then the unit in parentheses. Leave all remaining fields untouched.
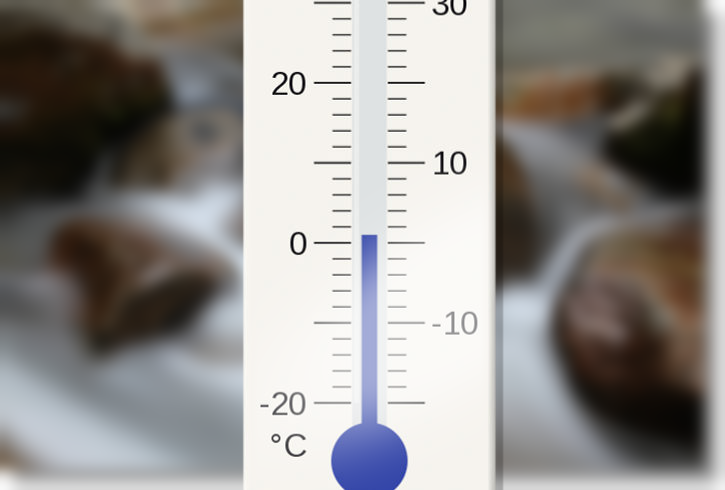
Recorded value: 1 (°C)
